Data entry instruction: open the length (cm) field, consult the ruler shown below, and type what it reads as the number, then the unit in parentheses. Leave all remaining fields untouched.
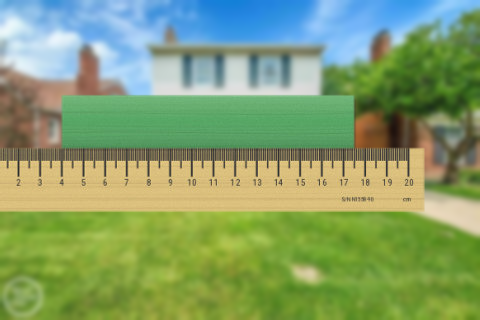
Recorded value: 13.5 (cm)
